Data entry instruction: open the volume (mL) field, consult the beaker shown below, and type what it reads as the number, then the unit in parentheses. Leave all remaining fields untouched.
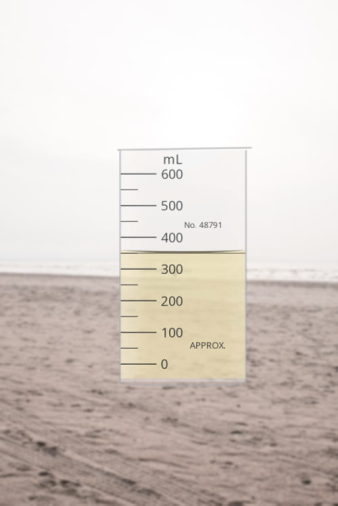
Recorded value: 350 (mL)
